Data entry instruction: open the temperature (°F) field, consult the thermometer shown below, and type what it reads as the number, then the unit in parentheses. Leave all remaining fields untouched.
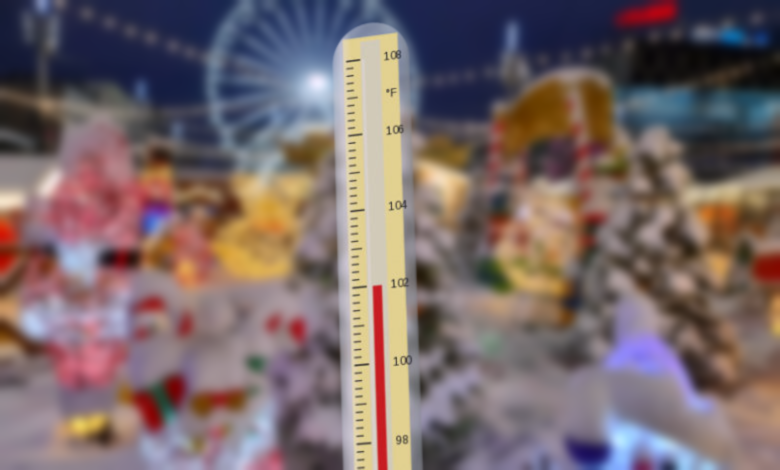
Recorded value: 102 (°F)
